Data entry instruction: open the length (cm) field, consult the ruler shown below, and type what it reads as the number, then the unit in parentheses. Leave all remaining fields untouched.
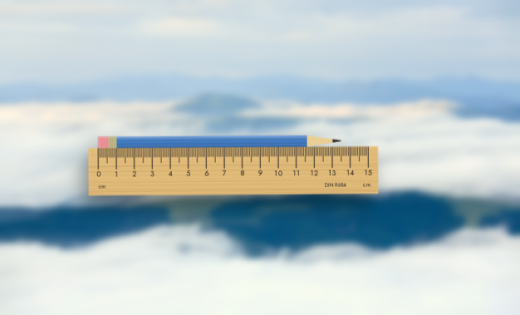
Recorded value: 13.5 (cm)
